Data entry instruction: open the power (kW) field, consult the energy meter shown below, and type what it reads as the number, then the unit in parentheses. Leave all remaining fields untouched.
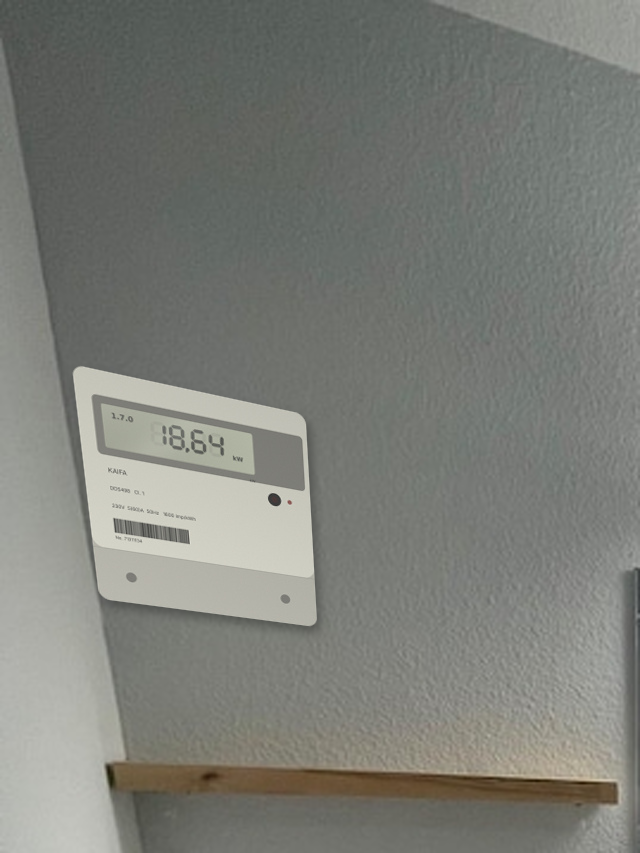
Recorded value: 18.64 (kW)
